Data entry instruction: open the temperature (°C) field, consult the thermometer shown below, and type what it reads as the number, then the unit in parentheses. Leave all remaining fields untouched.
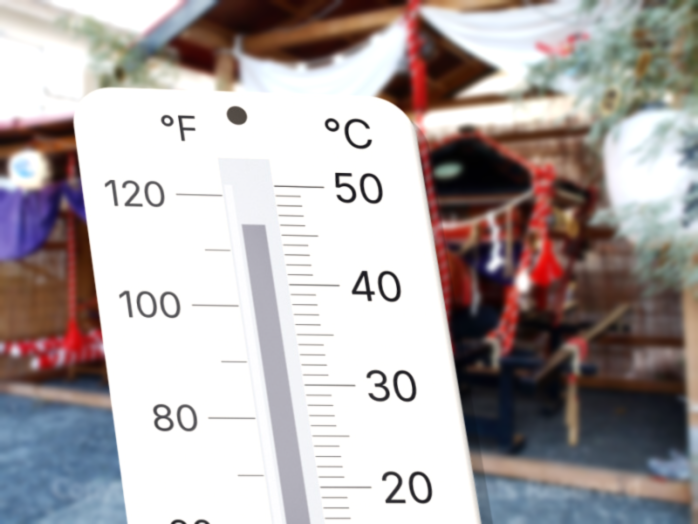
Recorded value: 46 (°C)
